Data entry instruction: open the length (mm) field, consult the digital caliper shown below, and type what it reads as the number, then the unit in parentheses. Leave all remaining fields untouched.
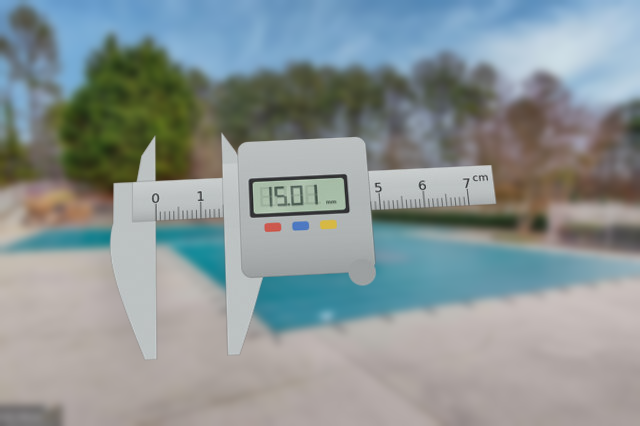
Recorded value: 15.01 (mm)
